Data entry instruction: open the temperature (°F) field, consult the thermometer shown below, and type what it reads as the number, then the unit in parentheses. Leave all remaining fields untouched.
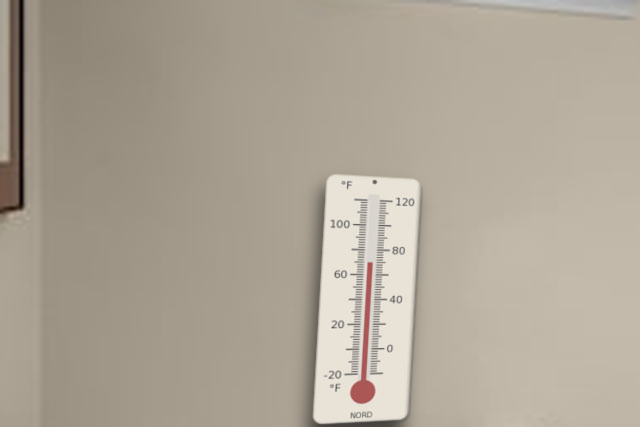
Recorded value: 70 (°F)
